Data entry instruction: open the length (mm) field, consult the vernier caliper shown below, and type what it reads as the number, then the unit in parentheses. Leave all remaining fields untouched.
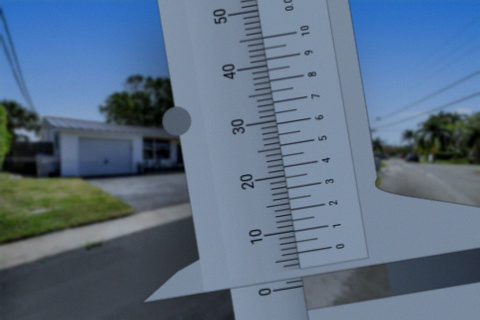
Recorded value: 6.0 (mm)
